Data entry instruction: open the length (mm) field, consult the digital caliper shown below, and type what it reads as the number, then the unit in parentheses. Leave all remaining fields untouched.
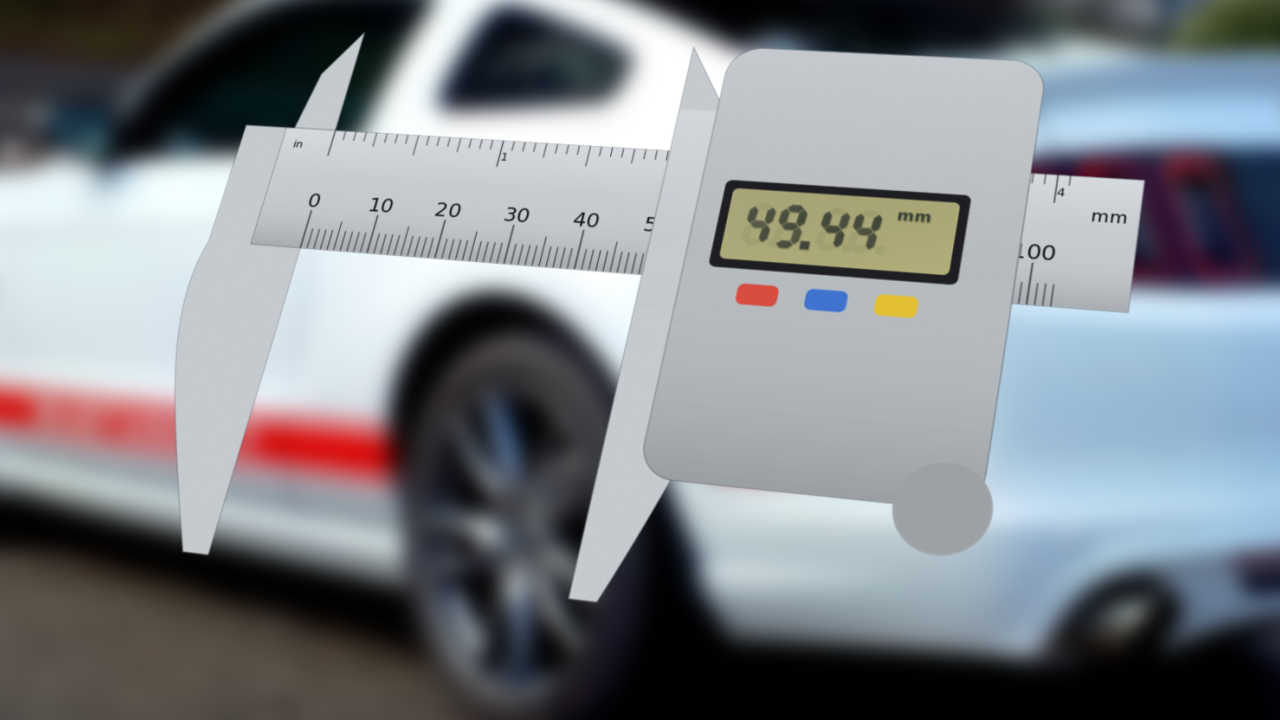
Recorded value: 49.44 (mm)
